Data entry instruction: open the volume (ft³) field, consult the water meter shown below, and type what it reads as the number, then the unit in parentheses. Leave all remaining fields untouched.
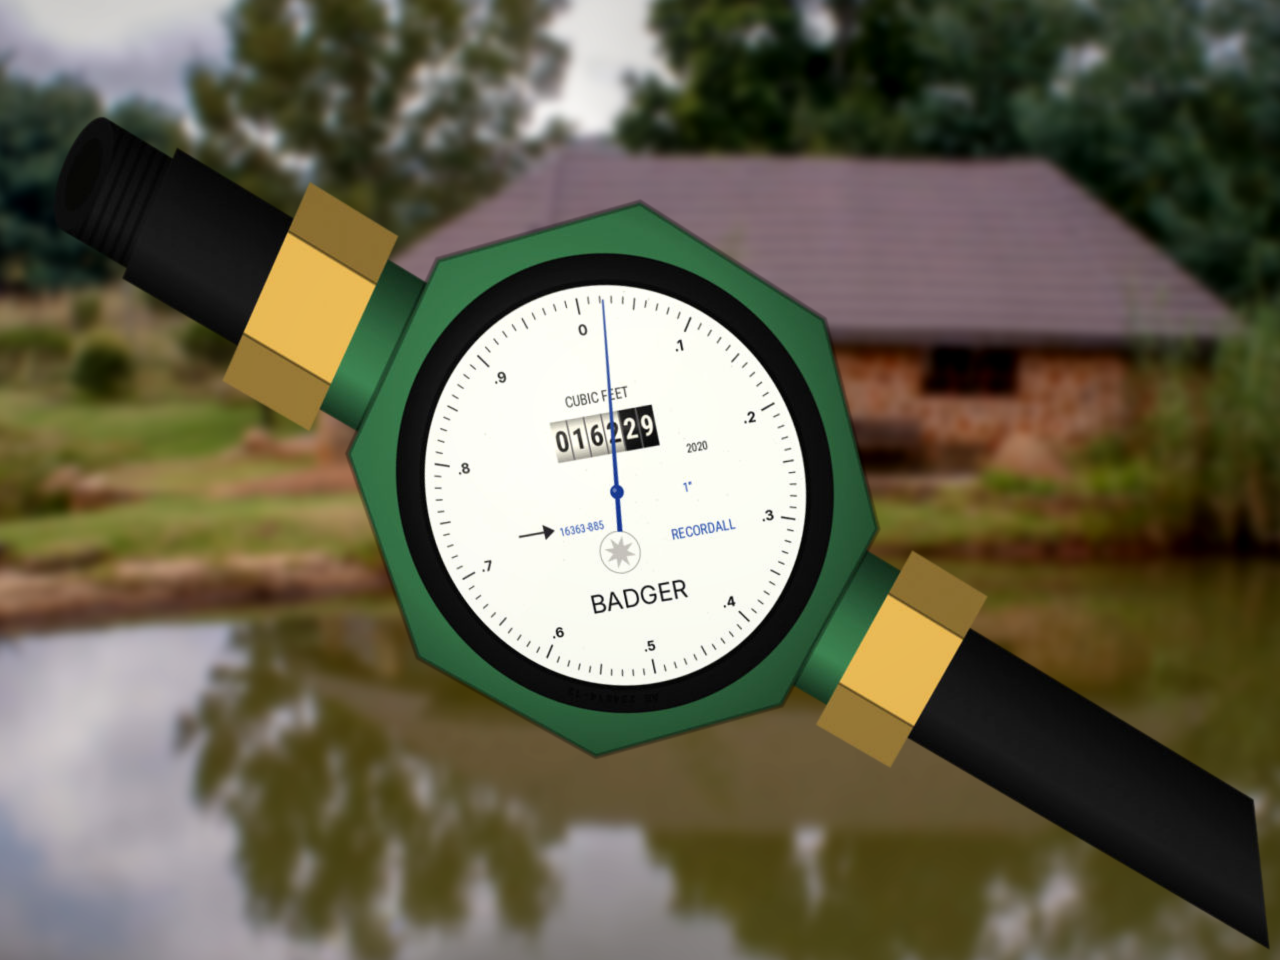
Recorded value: 16229.02 (ft³)
